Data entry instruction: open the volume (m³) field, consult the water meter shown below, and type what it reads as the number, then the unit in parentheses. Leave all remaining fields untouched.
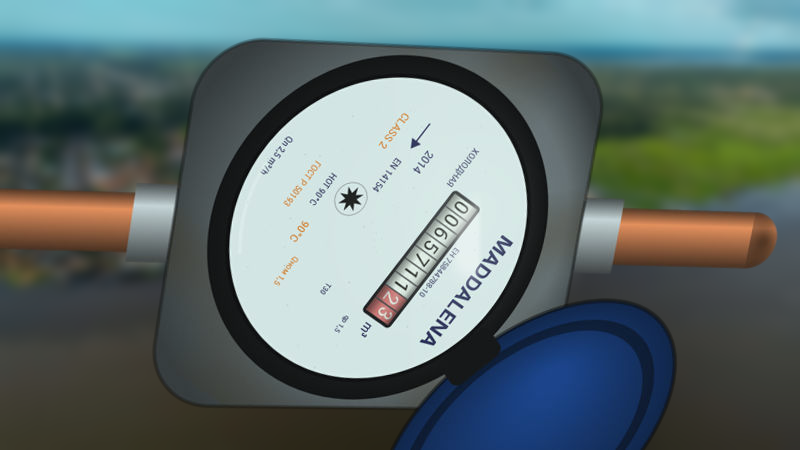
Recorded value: 65711.23 (m³)
